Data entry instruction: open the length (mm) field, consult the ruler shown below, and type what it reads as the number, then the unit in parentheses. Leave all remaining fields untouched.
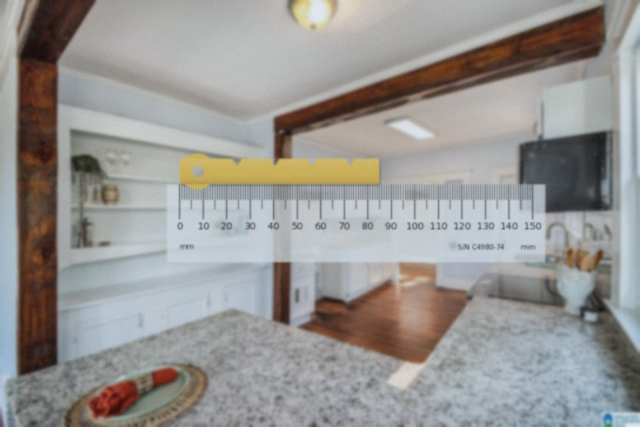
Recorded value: 85 (mm)
